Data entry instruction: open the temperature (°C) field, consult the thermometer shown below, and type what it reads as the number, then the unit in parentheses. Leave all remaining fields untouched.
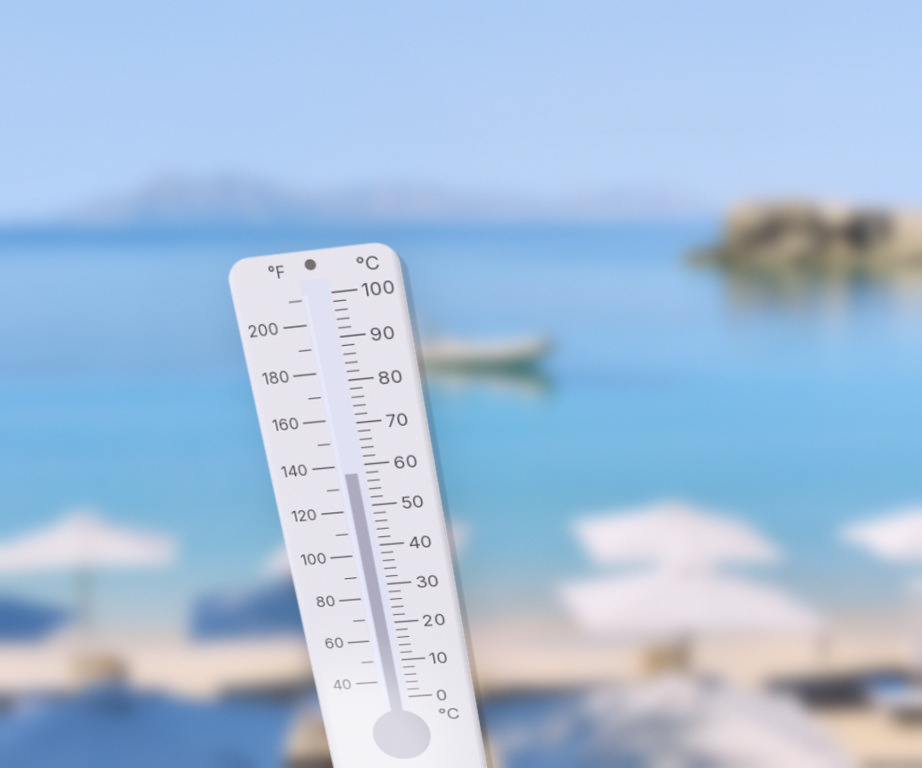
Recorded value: 58 (°C)
